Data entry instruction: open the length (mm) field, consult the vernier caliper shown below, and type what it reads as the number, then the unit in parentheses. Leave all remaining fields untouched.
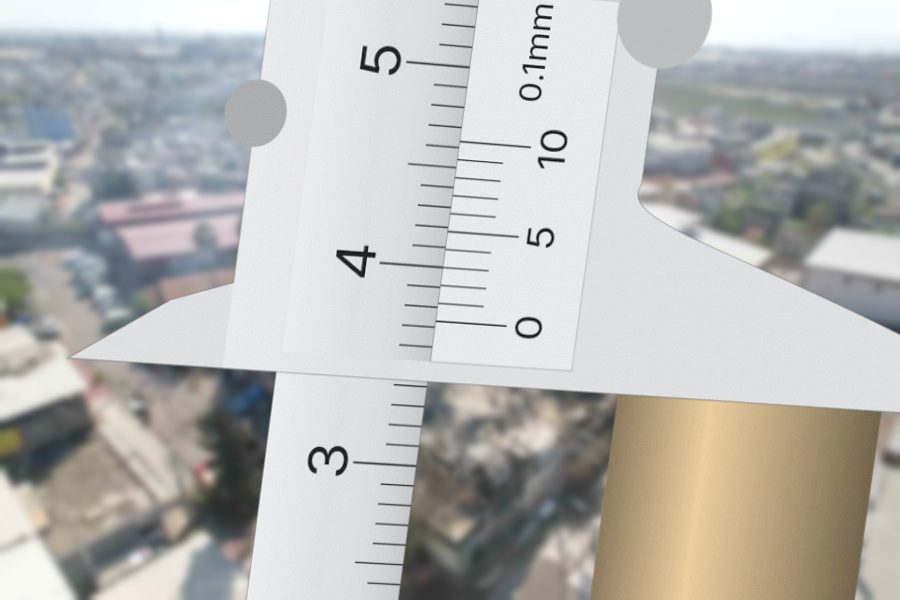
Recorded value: 37.3 (mm)
